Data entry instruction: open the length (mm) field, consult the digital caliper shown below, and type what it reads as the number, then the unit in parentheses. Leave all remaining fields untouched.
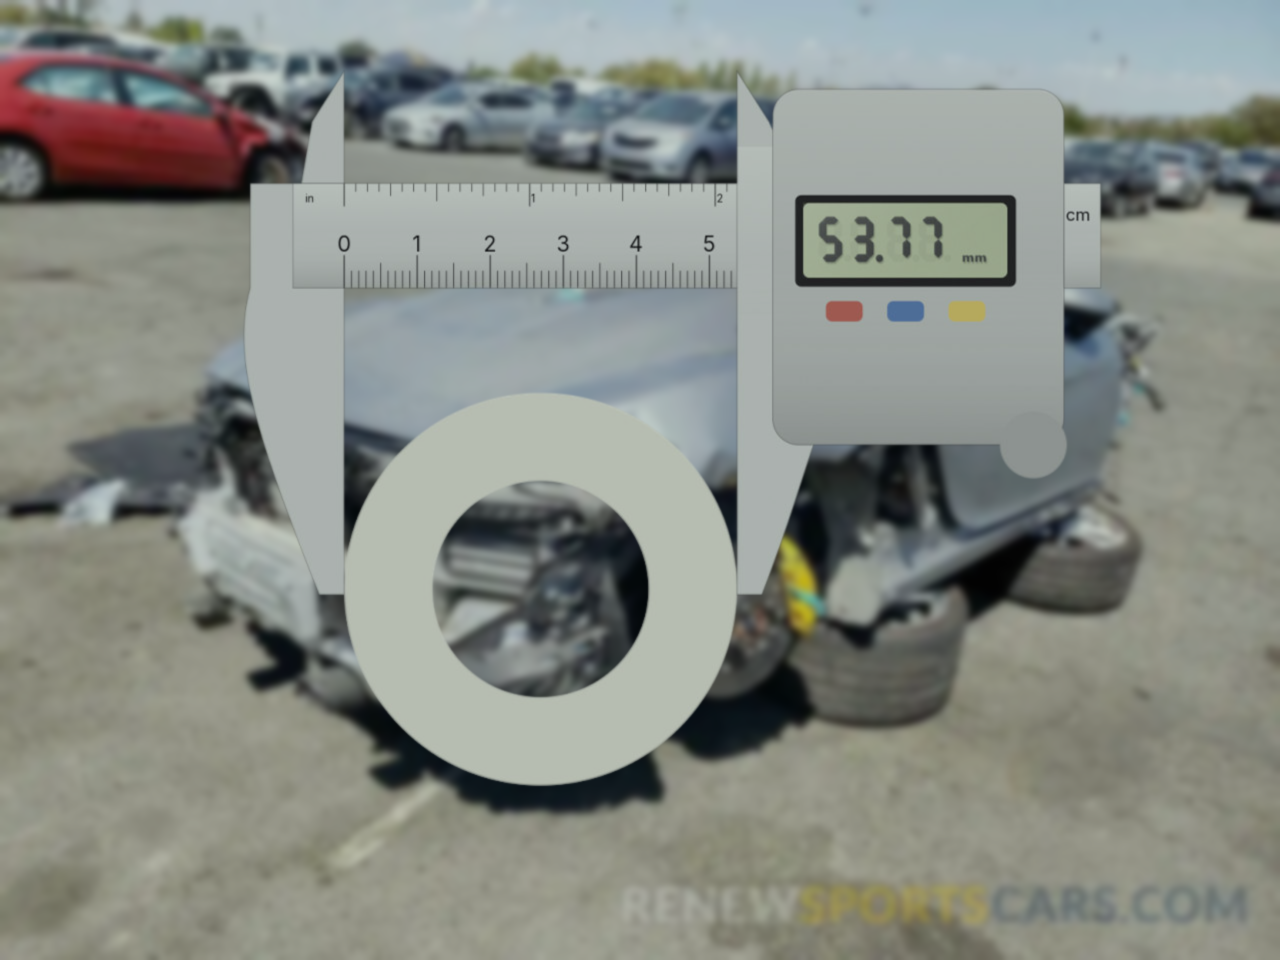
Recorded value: 53.77 (mm)
